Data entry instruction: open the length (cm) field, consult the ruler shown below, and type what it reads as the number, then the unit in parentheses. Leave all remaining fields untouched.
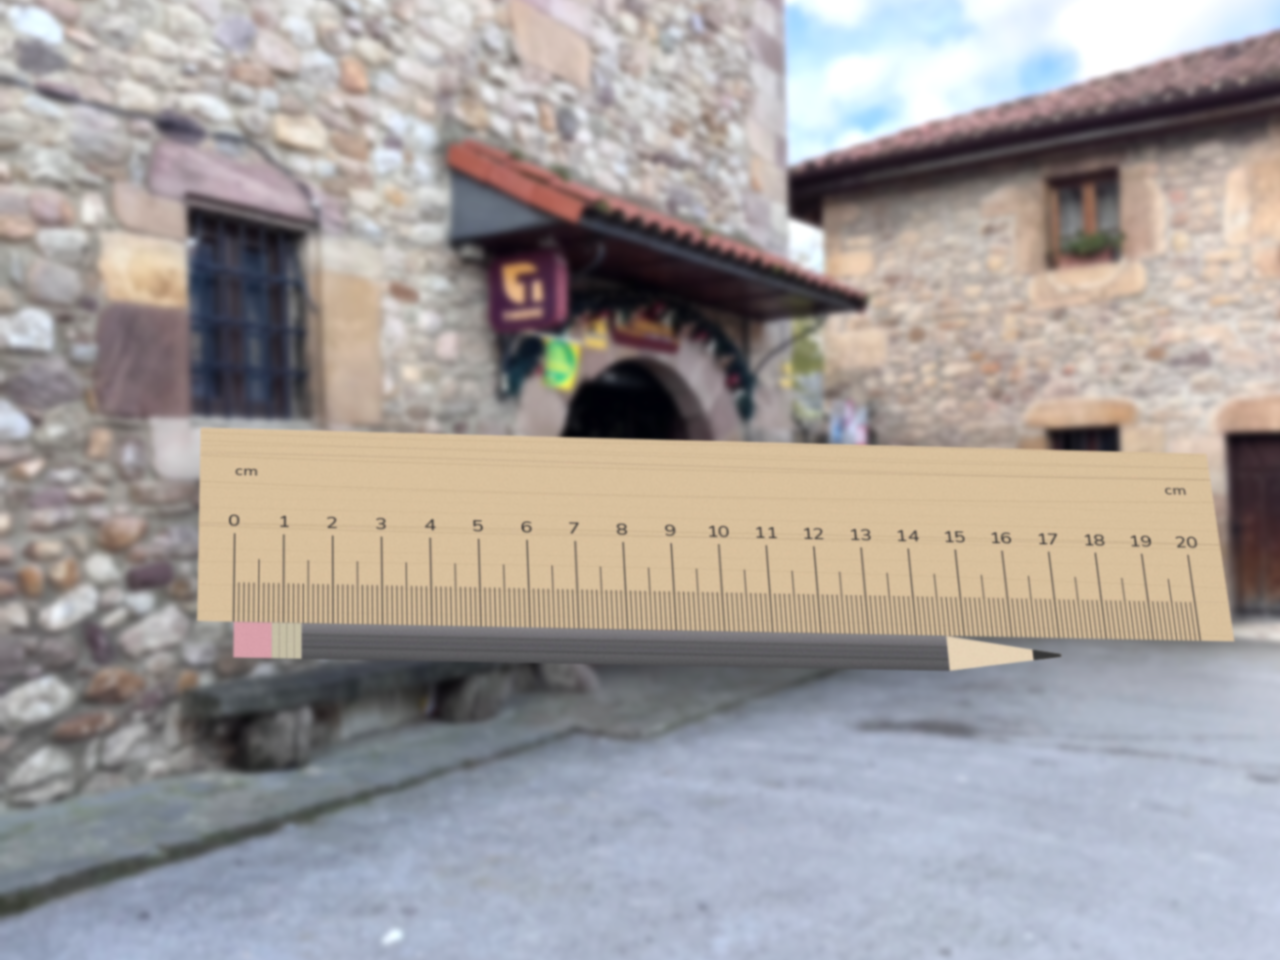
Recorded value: 17 (cm)
